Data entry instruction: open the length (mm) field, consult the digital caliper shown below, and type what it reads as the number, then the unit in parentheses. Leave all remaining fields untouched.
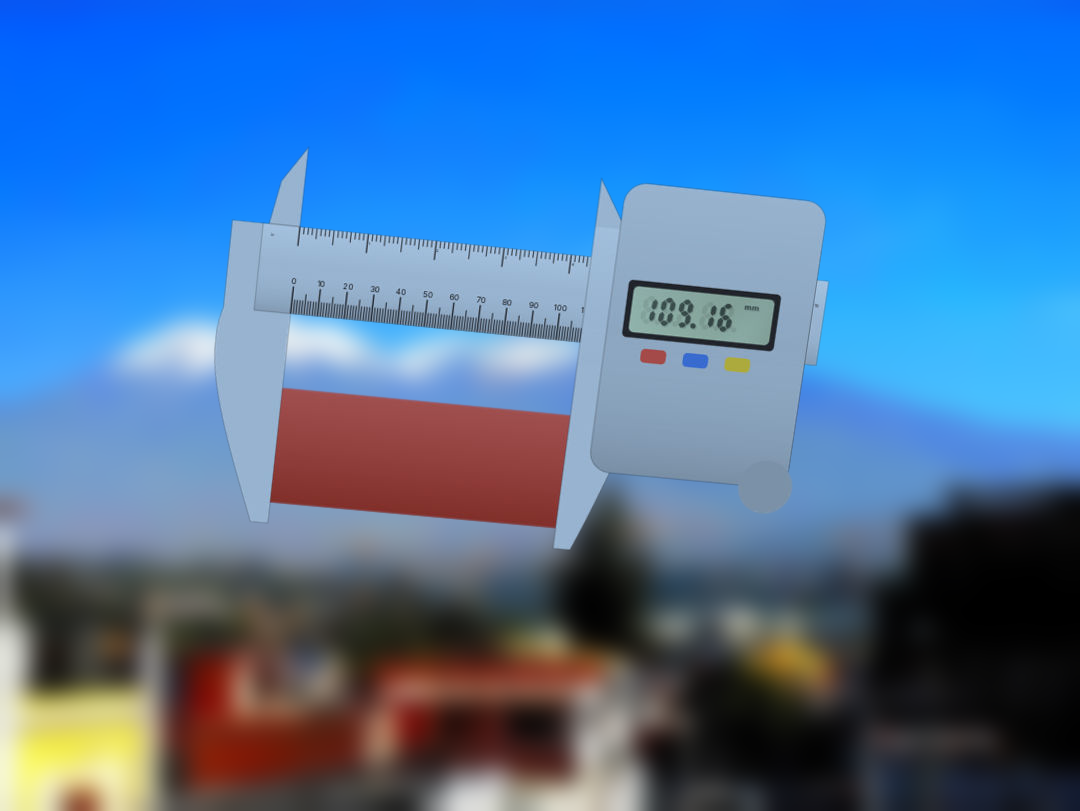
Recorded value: 109.16 (mm)
